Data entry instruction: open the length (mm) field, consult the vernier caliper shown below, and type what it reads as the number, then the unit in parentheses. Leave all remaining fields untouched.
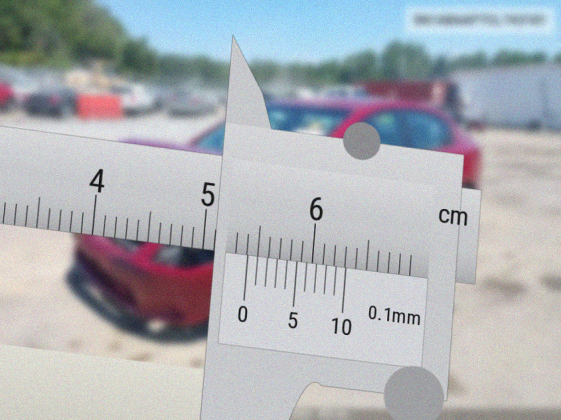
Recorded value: 54.1 (mm)
